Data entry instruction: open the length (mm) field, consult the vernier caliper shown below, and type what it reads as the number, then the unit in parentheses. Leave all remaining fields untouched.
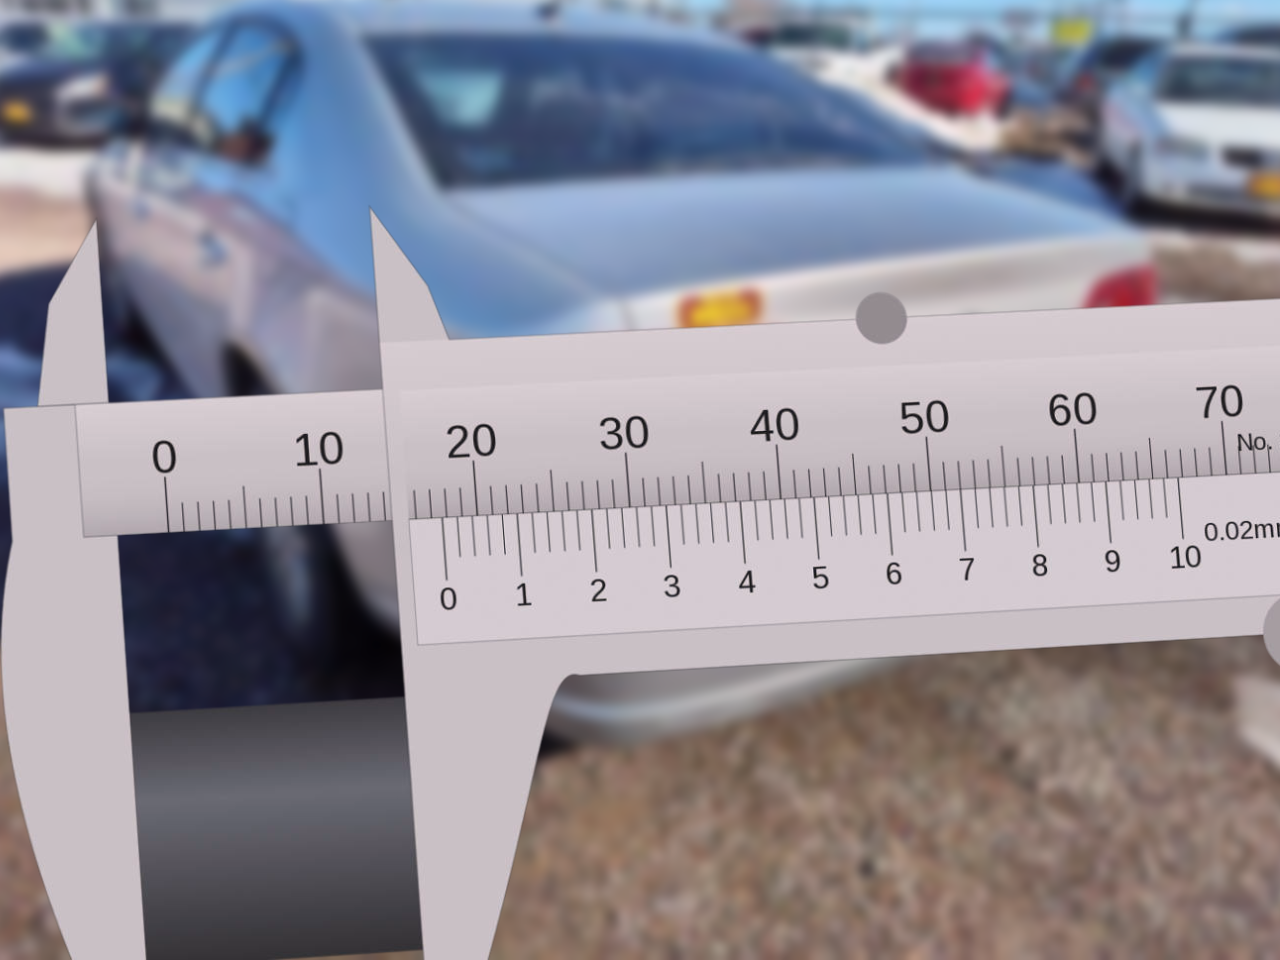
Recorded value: 17.7 (mm)
